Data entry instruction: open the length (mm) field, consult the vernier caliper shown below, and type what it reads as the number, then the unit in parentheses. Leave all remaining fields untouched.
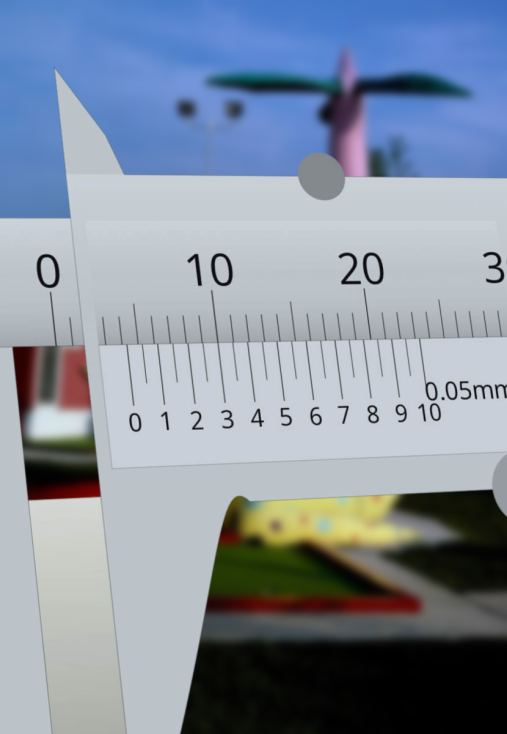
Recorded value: 4.3 (mm)
